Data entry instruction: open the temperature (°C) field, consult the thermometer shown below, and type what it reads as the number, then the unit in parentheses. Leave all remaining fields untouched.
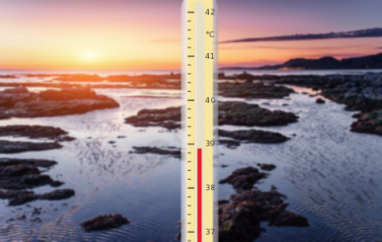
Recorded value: 38.9 (°C)
